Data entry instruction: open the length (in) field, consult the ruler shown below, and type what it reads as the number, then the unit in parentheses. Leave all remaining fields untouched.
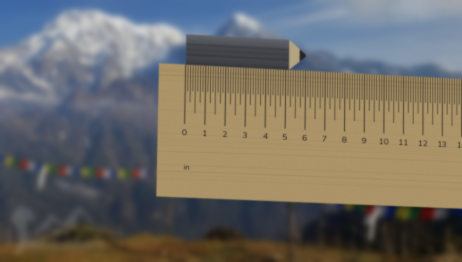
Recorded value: 6 (in)
